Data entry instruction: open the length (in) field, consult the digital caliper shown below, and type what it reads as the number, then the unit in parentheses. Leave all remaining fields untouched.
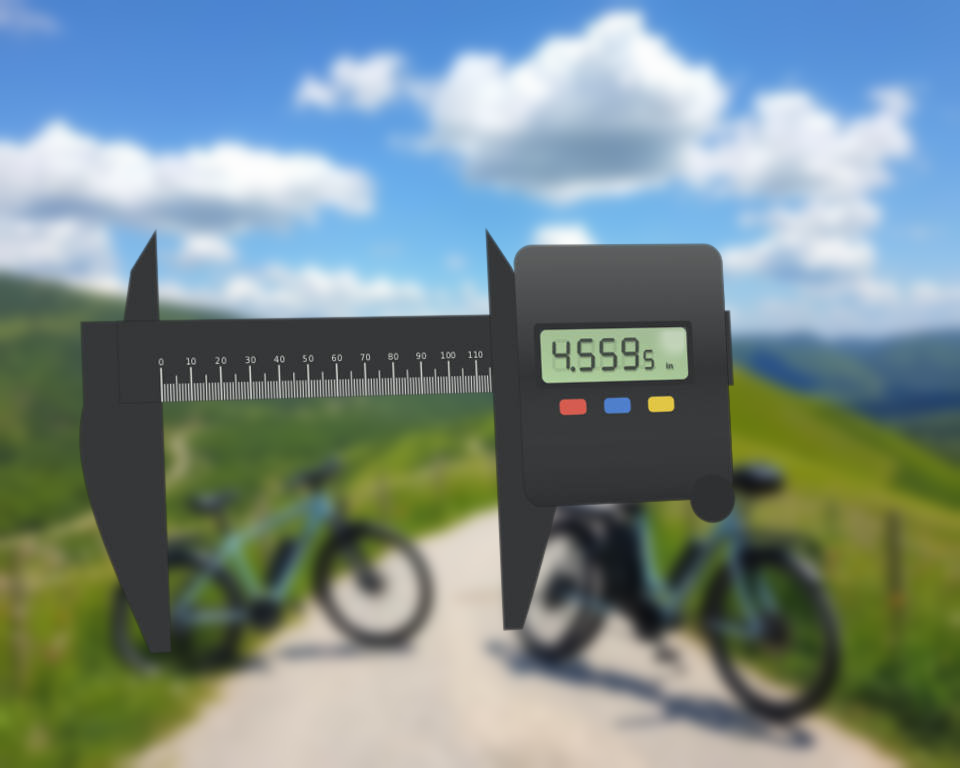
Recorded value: 4.5595 (in)
